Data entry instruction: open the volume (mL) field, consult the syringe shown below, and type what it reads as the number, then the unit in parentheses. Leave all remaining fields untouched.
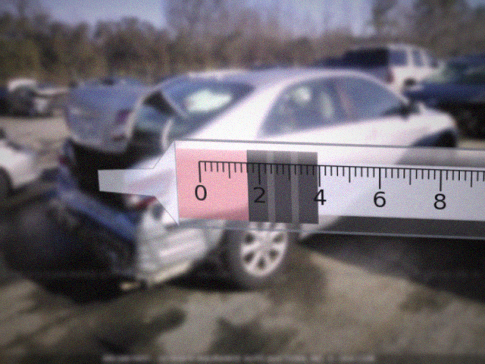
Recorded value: 1.6 (mL)
